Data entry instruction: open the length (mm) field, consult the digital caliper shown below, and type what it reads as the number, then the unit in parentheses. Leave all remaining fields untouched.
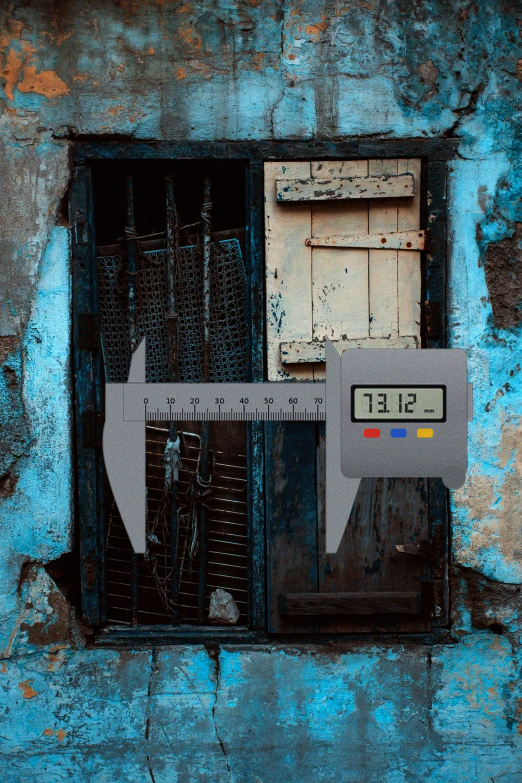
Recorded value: 73.12 (mm)
